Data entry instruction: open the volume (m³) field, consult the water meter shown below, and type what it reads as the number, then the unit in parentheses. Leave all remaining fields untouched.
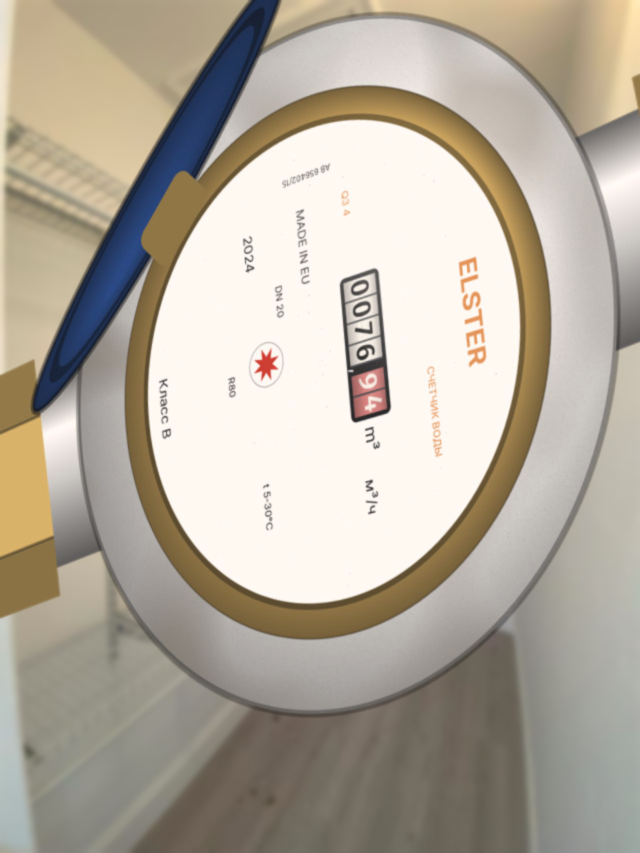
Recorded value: 76.94 (m³)
